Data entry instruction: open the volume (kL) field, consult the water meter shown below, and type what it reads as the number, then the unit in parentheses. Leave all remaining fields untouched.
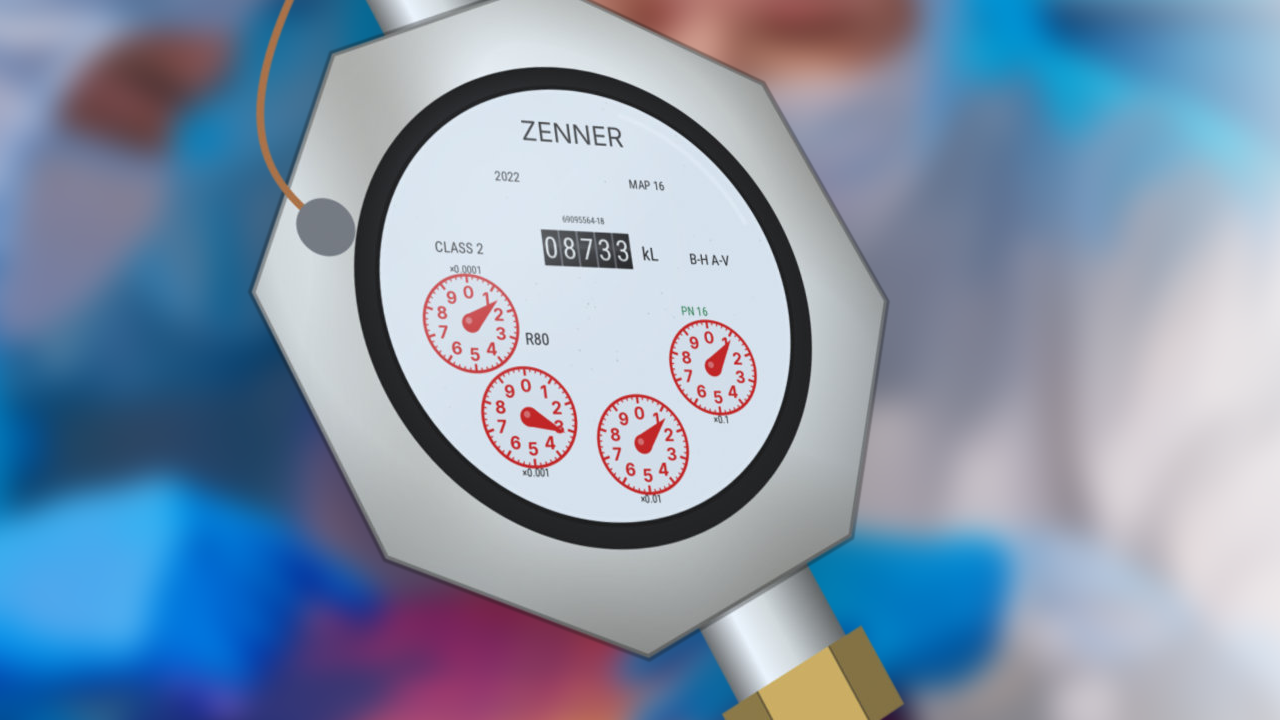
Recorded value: 8733.1131 (kL)
